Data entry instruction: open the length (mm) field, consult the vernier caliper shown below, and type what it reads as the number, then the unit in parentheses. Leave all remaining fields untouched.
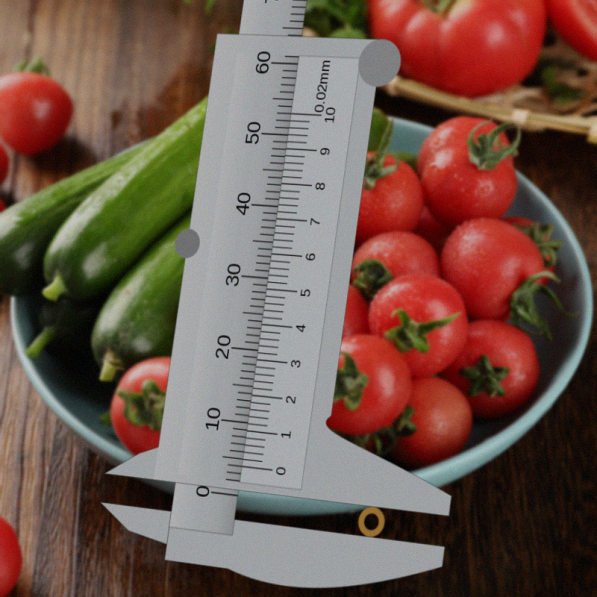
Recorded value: 4.0 (mm)
